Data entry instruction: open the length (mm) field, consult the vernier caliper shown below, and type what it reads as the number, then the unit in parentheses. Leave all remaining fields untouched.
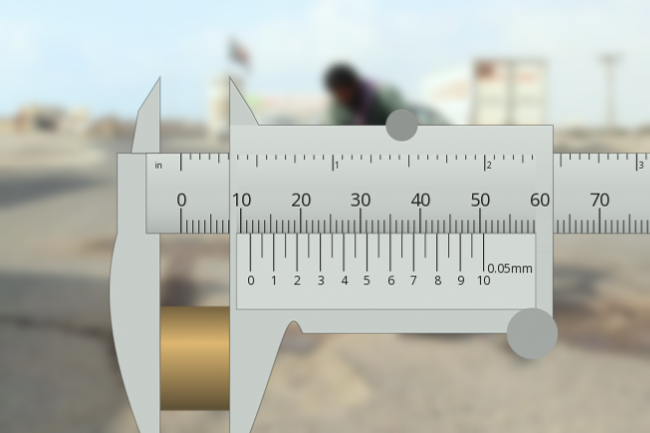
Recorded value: 11.6 (mm)
